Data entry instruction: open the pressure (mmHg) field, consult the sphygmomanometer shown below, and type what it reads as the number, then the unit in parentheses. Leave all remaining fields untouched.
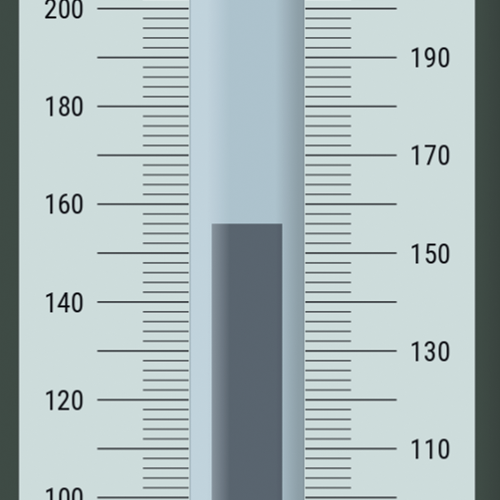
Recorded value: 156 (mmHg)
